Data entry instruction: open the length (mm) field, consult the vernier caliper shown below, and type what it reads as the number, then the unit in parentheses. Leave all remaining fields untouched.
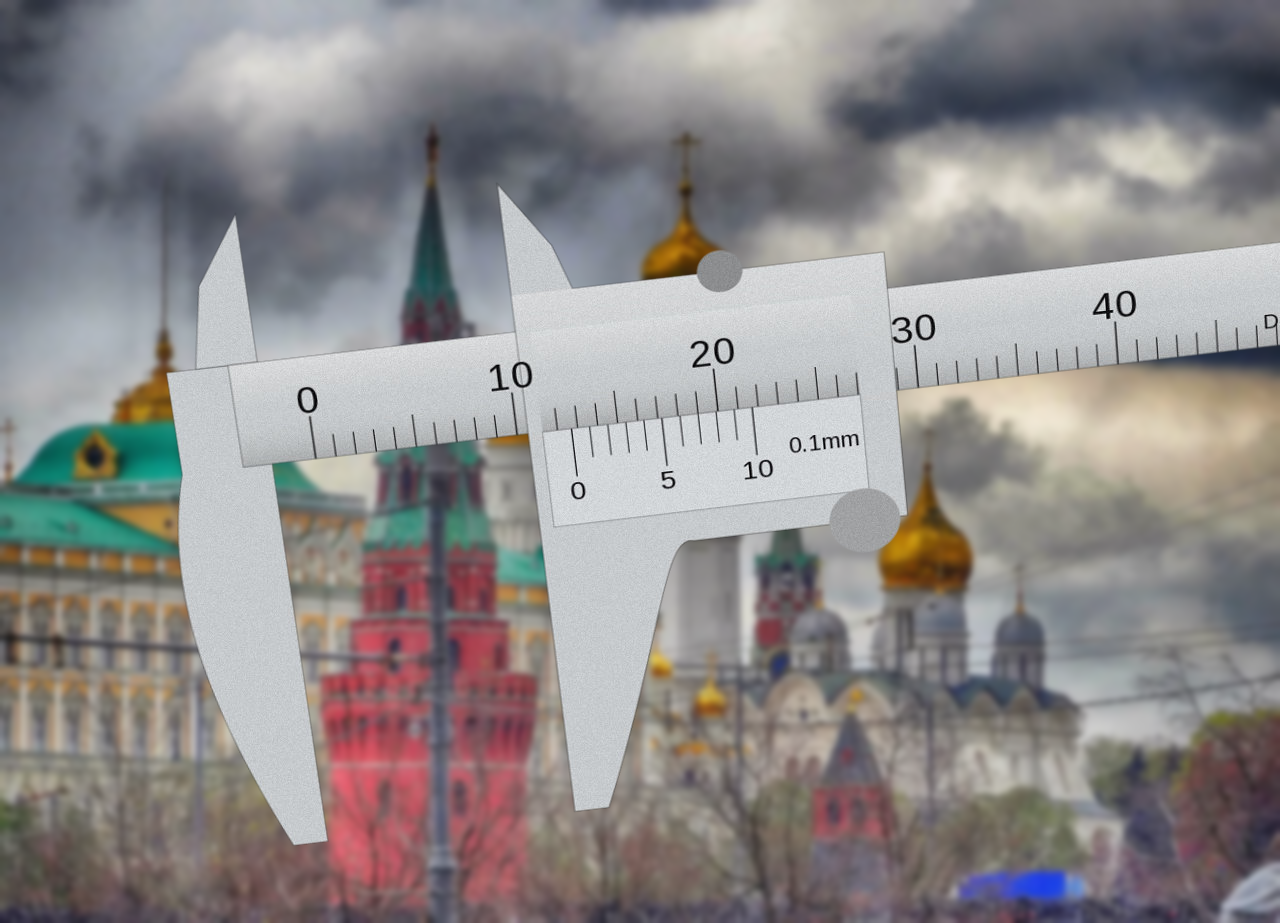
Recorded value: 12.7 (mm)
